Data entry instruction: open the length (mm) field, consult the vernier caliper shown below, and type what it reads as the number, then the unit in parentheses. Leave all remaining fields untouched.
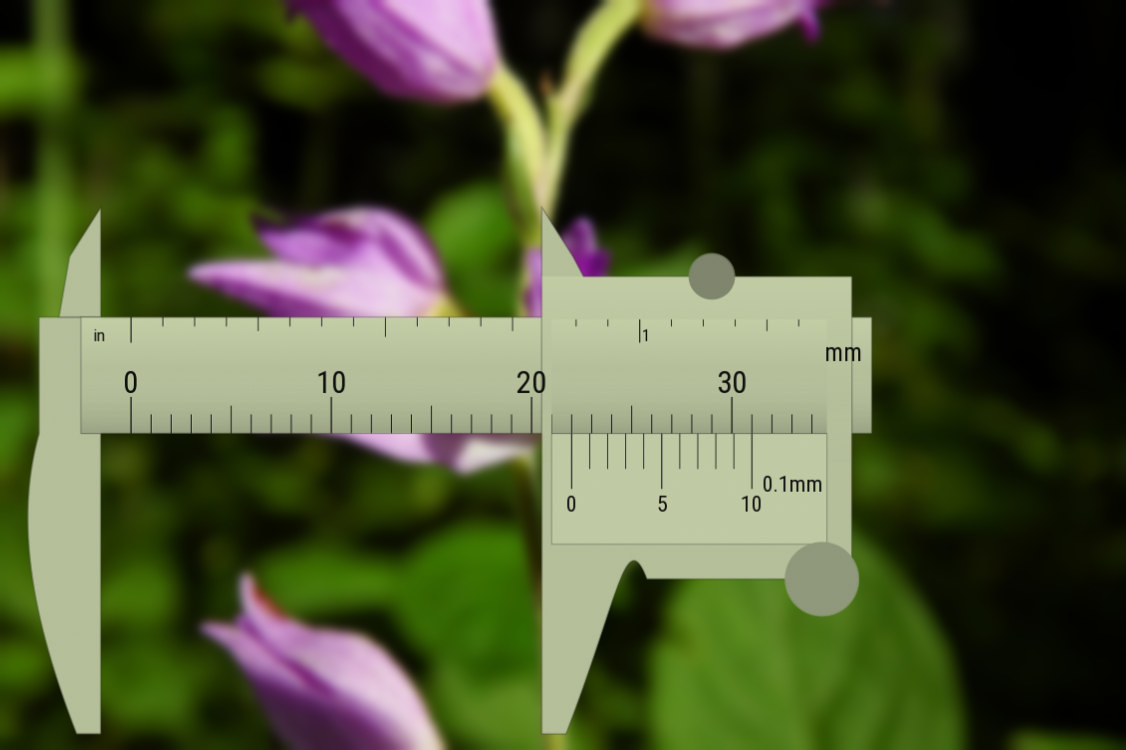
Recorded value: 22.0 (mm)
